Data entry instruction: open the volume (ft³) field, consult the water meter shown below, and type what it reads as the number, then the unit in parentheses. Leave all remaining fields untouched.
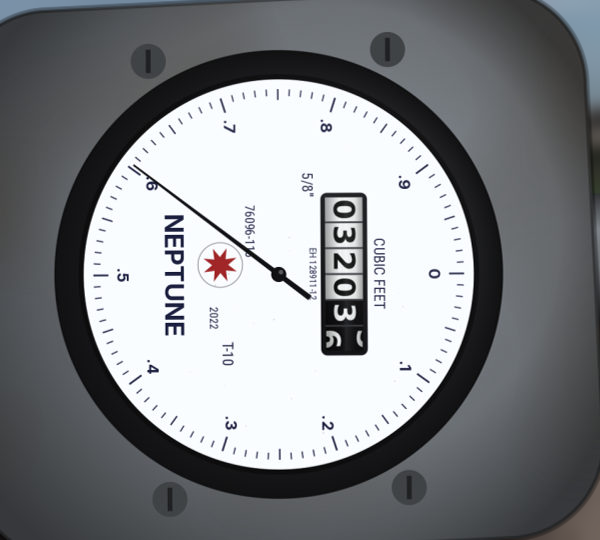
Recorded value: 32035.60 (ft³)
